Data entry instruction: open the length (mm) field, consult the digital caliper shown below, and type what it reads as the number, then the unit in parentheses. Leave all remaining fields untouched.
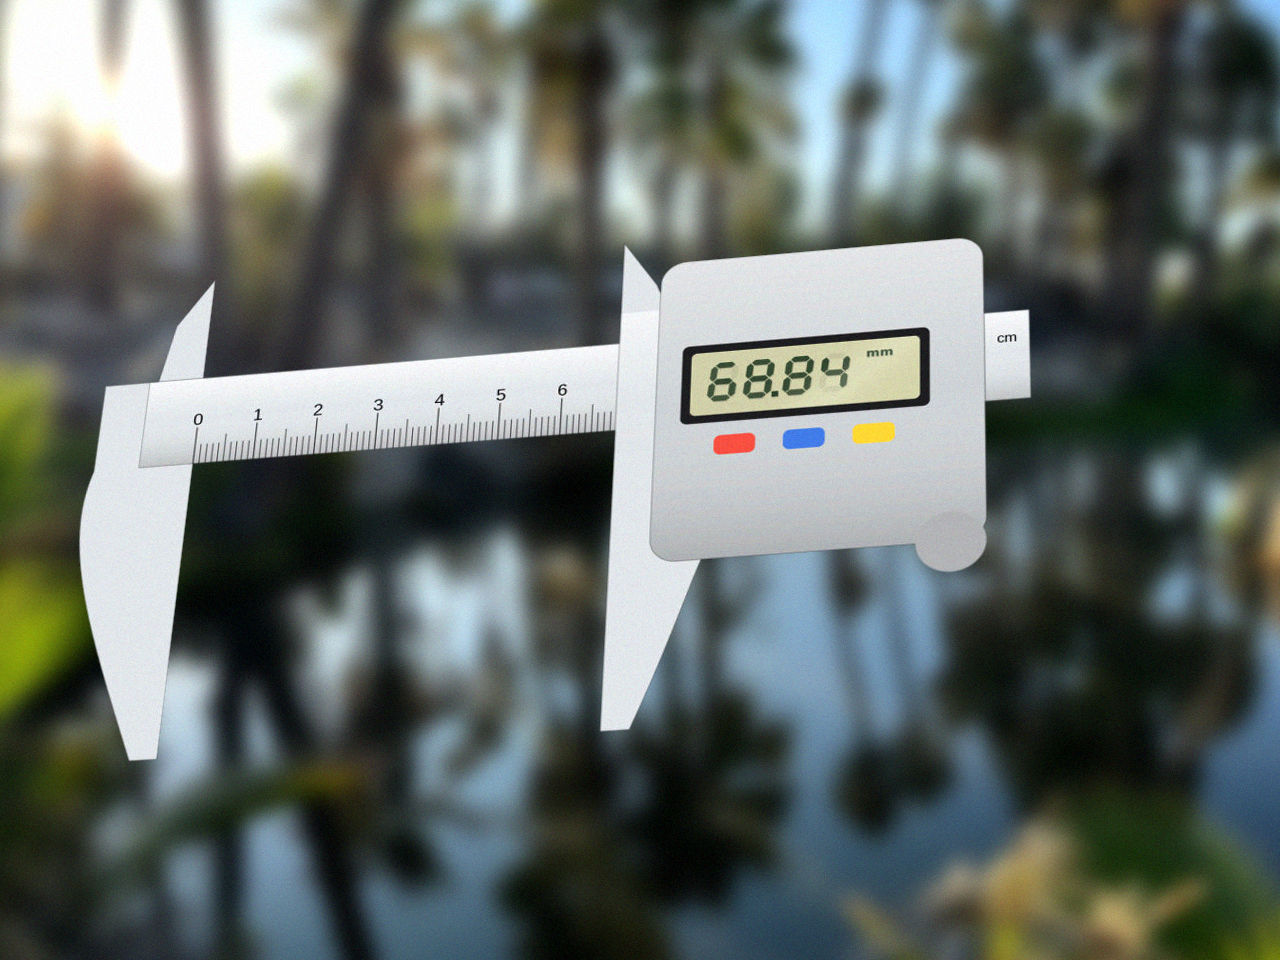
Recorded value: 68.84 (mm)
